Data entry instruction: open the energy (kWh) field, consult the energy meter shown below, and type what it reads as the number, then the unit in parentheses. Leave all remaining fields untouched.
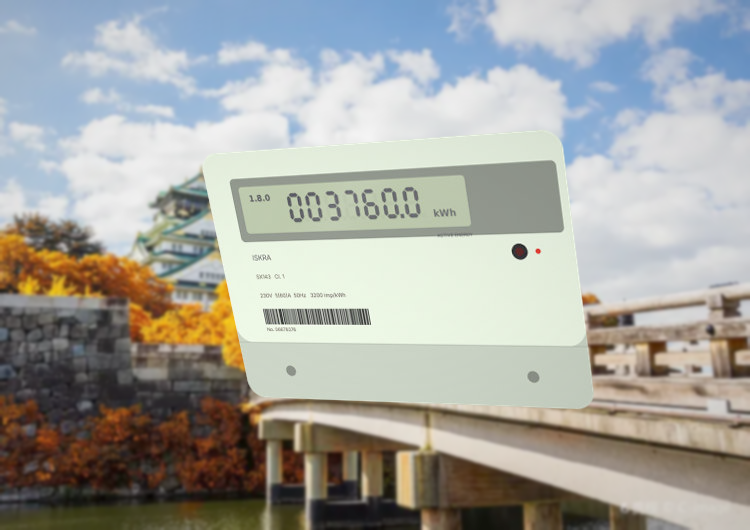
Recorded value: 3760.0 (kWh)
